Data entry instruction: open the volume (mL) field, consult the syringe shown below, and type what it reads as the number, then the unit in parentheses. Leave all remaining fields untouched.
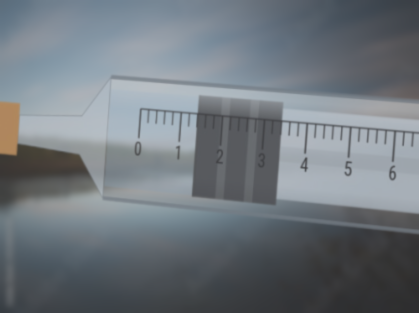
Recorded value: 1.4 (mL)
